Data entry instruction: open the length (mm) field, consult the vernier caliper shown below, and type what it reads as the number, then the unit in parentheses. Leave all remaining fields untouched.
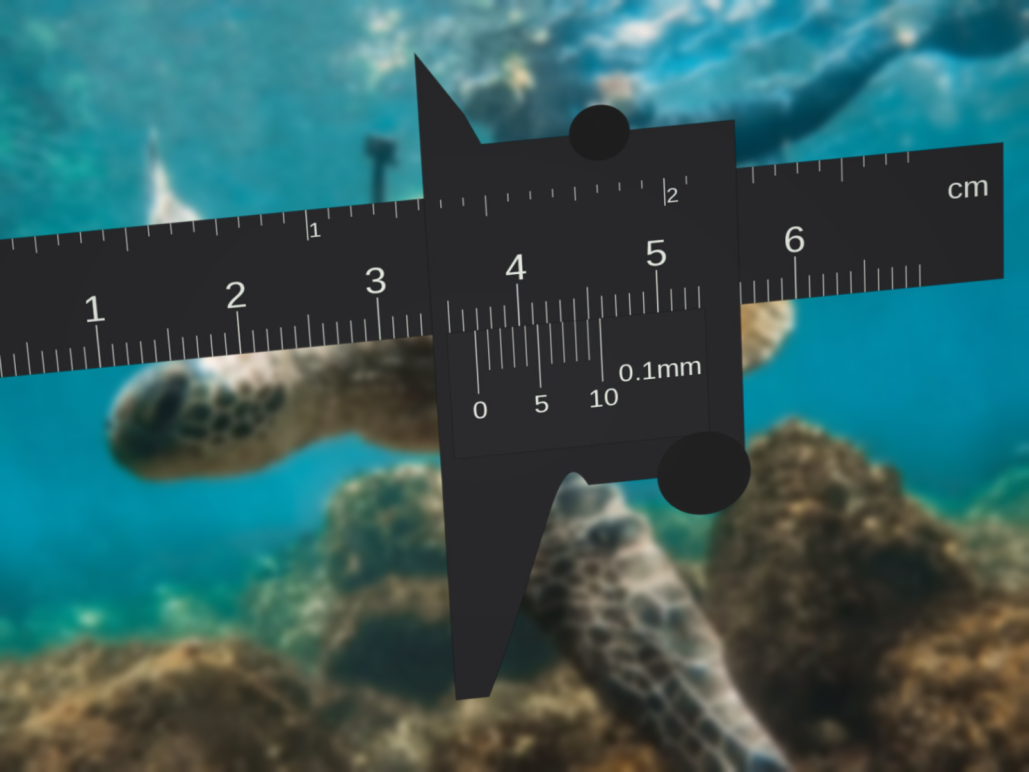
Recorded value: 36.8 (mm)
